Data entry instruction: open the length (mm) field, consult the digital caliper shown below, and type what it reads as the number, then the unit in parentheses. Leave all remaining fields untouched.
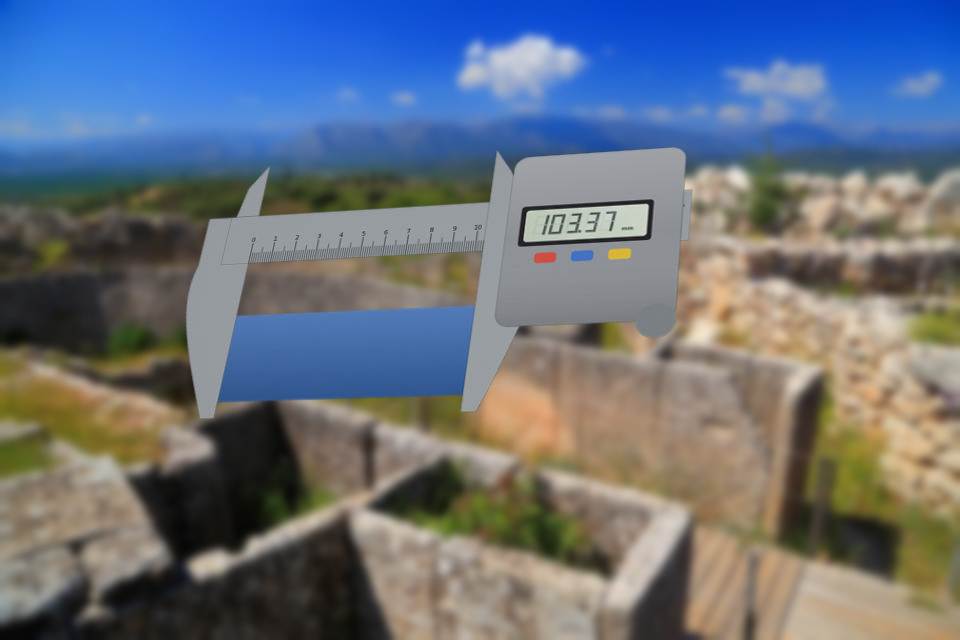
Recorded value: 103.37 (mm)
